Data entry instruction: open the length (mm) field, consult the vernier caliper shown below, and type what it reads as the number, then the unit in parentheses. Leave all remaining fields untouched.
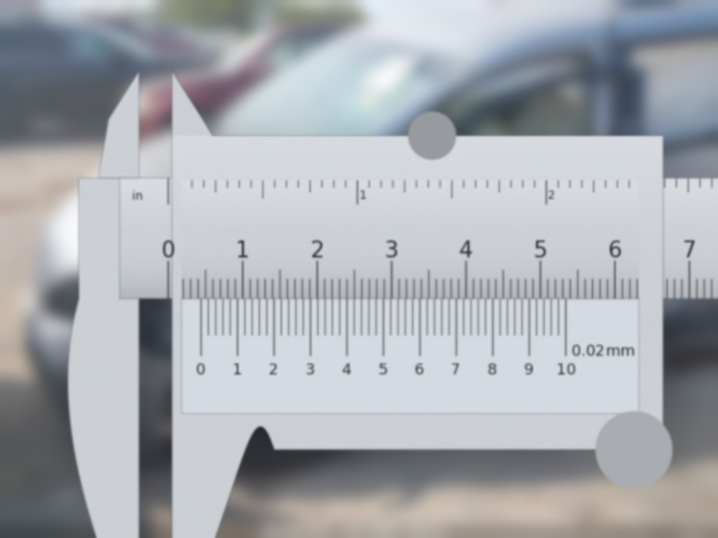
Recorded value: 4.4 (mm)
